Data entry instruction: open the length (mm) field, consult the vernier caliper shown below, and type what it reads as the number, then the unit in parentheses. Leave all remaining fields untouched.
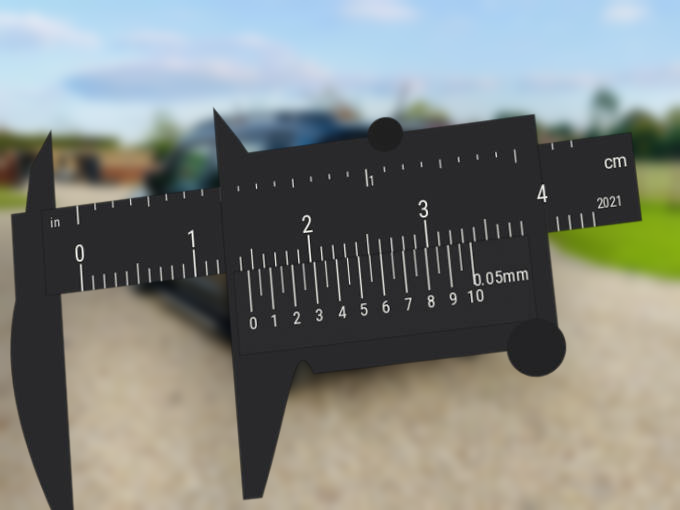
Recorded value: 14.6 (mm)
